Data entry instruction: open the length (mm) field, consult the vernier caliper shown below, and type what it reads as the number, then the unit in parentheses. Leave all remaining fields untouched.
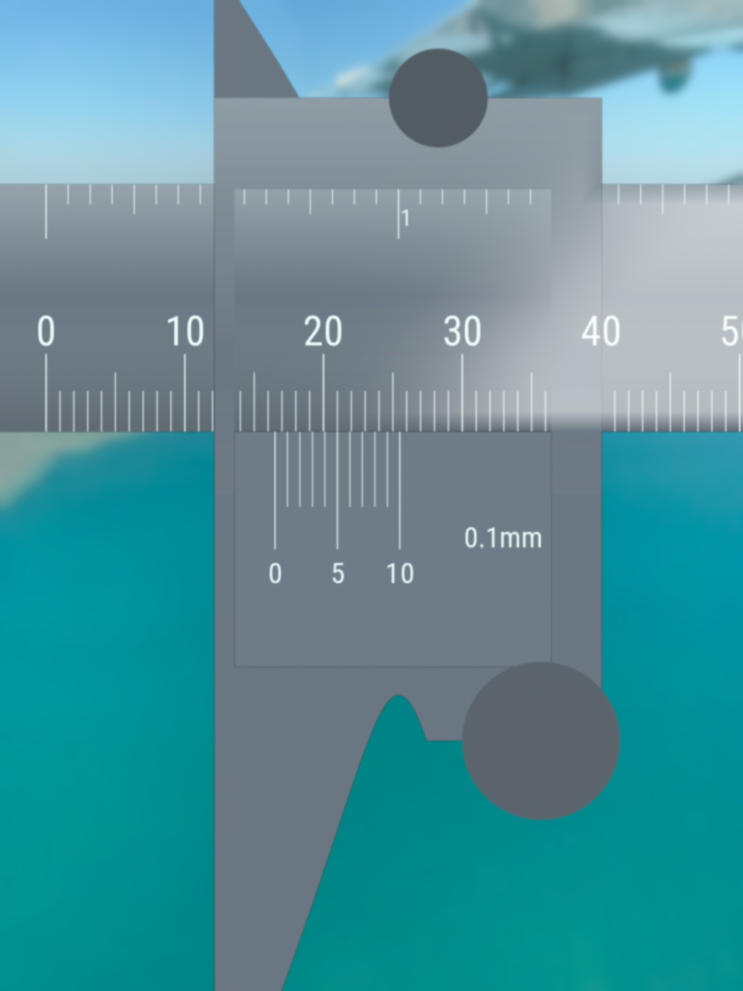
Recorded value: 16.5 (mm)
